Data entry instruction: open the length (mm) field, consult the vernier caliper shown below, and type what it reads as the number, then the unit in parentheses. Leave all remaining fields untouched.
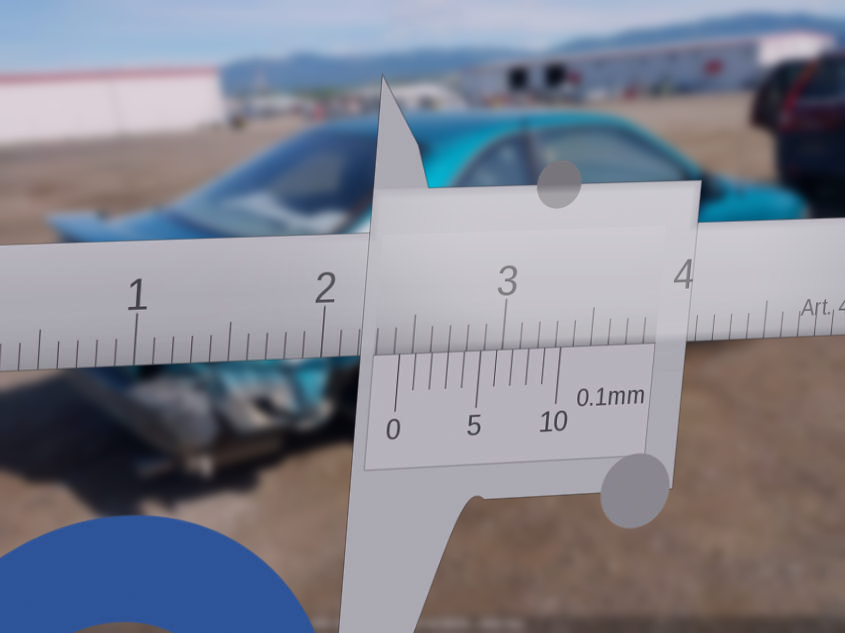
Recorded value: 24.3 (mm)
